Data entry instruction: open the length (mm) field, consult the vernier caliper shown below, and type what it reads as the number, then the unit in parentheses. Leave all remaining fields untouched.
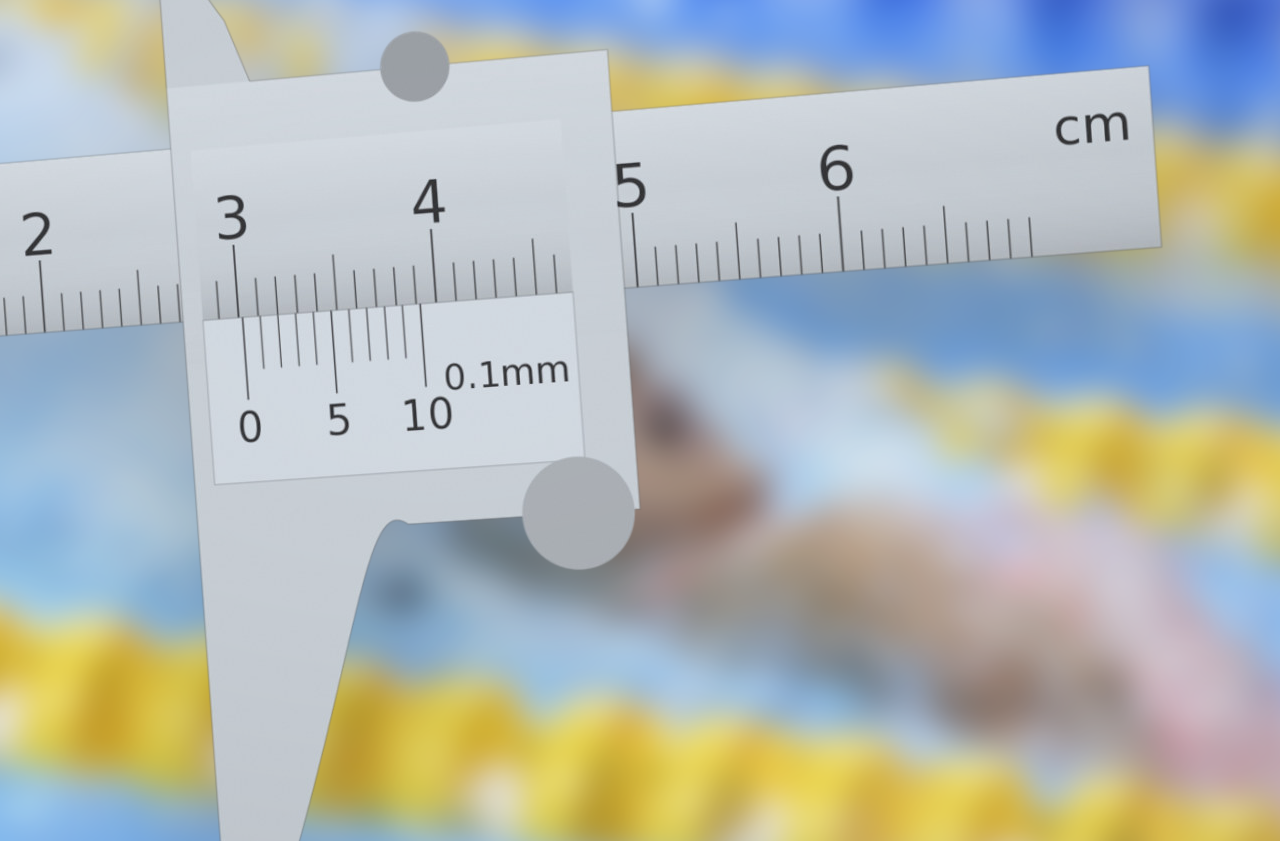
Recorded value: 30.2 (mm)
